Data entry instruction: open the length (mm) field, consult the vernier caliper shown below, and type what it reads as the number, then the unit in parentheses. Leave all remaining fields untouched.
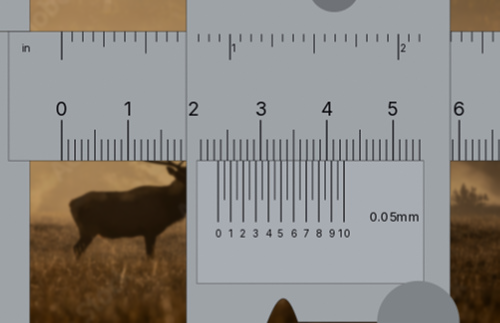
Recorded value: 23.6 (mm)
